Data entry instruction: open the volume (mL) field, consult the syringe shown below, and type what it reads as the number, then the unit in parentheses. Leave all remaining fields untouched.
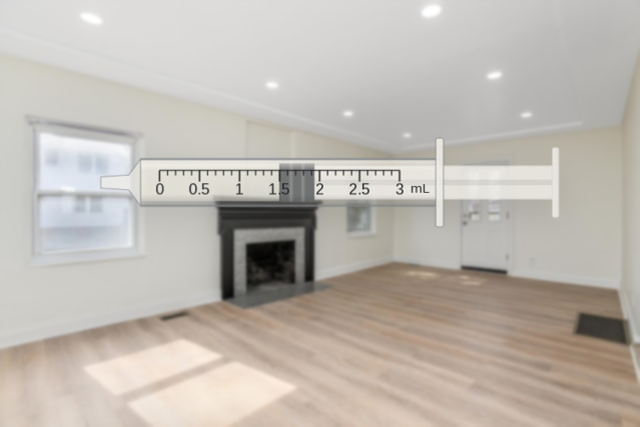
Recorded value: 1.5 (mL)
